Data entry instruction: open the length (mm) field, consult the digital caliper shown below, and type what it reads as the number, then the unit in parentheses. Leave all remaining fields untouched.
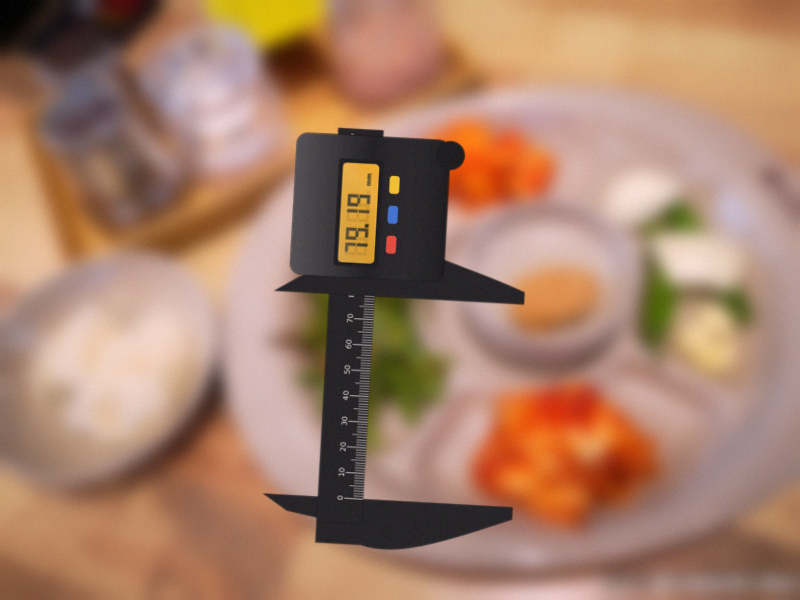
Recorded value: 79.19 (mm)
